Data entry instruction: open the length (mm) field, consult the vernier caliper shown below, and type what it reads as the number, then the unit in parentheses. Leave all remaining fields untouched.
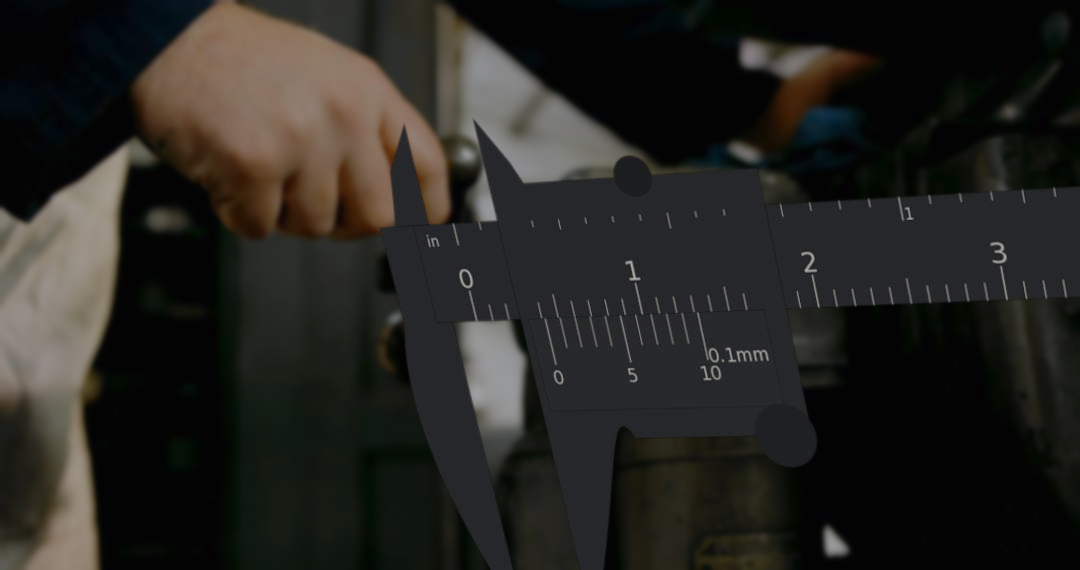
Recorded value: 4.2 (mm)
